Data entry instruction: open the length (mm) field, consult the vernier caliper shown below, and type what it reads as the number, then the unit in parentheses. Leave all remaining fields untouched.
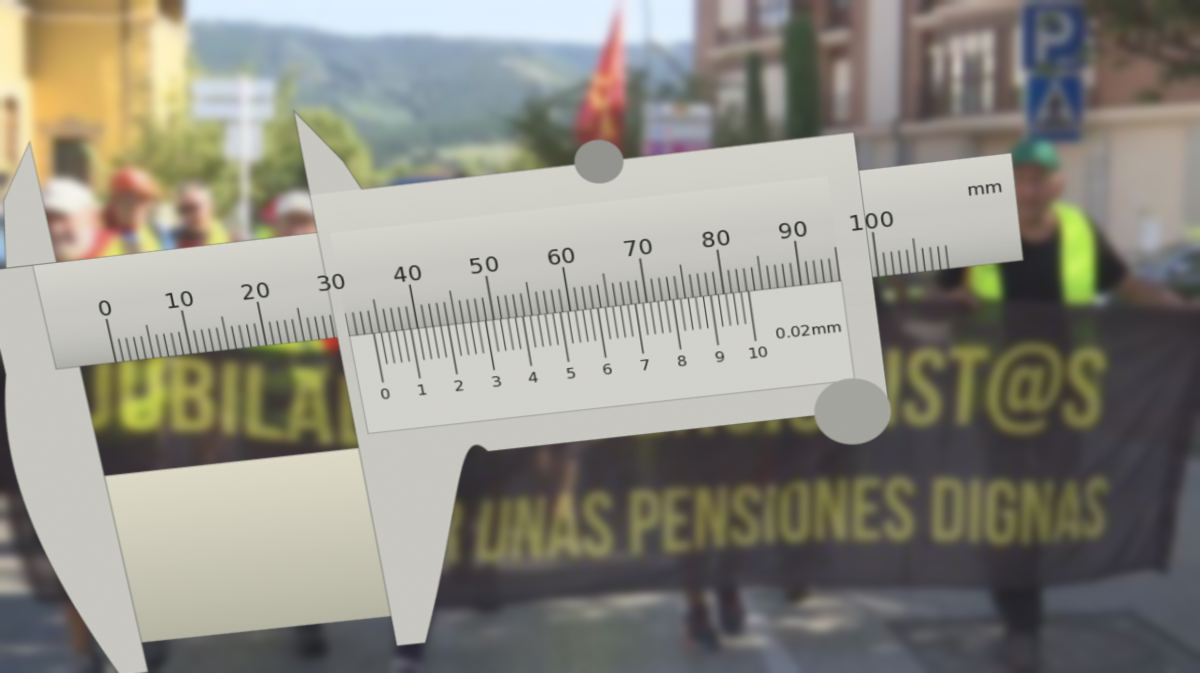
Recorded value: 34.2 (mm)
